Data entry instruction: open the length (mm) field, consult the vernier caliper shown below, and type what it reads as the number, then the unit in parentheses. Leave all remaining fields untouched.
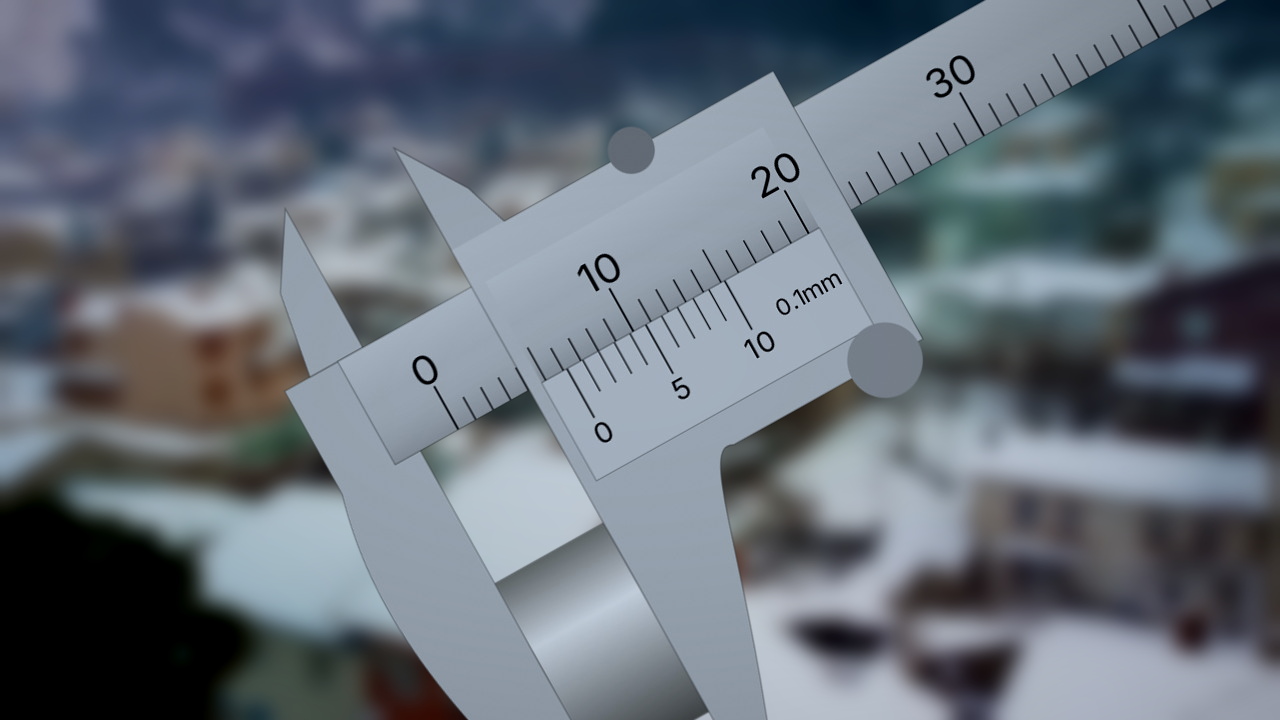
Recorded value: 6.2 (mm)
